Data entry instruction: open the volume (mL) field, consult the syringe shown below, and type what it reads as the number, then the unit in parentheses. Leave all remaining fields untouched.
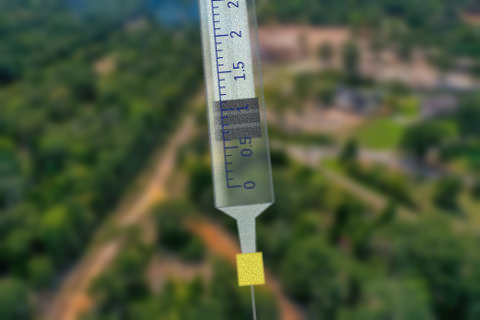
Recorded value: 0.6 (mL)
